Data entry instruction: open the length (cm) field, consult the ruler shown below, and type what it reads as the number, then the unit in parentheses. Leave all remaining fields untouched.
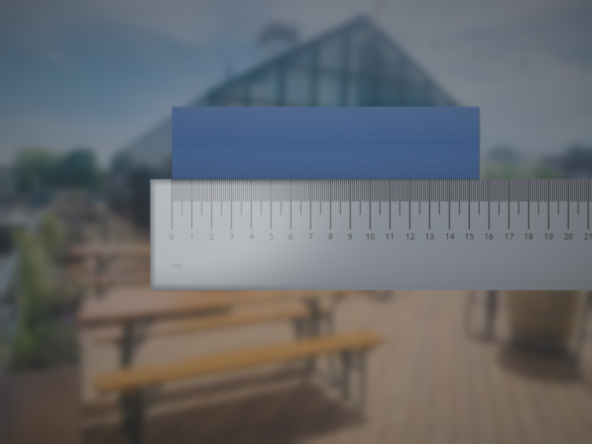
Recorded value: 15.5 (cm)
